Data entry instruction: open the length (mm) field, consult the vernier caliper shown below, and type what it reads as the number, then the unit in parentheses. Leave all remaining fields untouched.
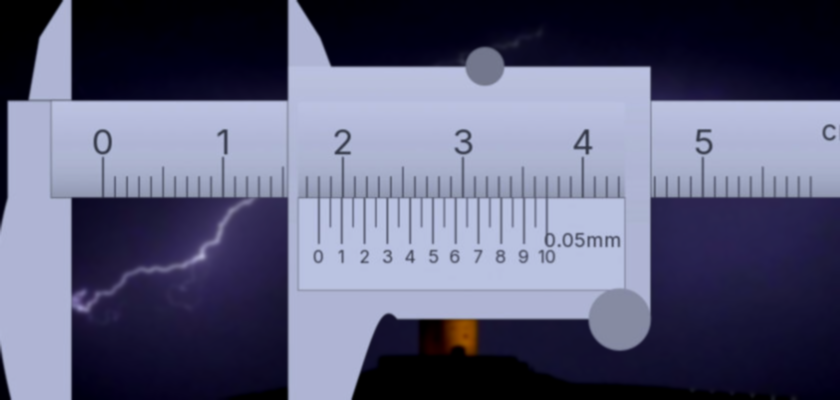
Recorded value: 18.0 (mm)
